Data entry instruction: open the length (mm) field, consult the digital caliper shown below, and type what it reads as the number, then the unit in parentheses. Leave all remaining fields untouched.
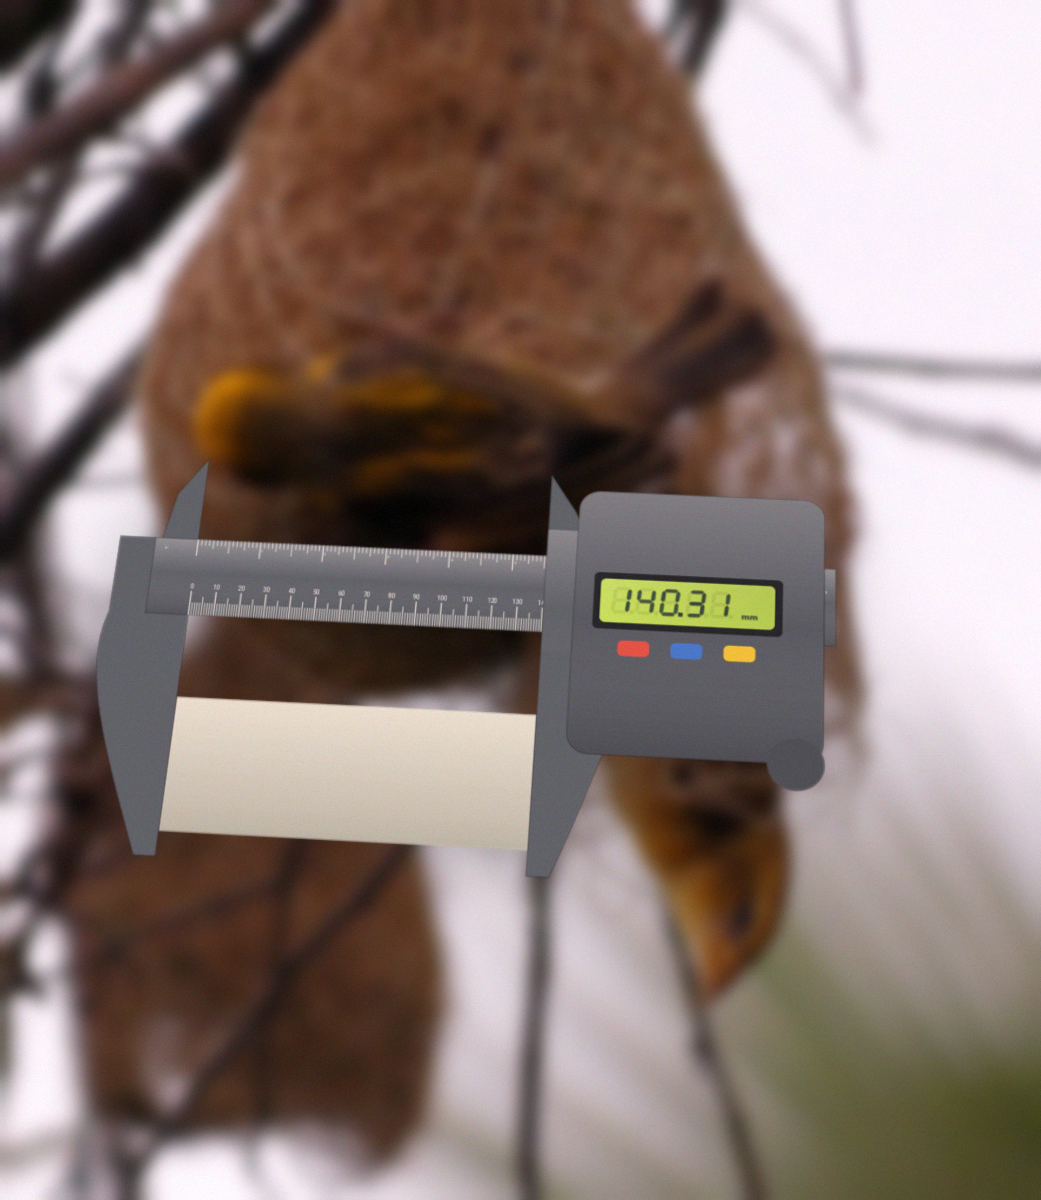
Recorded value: 140.31 (mm)
